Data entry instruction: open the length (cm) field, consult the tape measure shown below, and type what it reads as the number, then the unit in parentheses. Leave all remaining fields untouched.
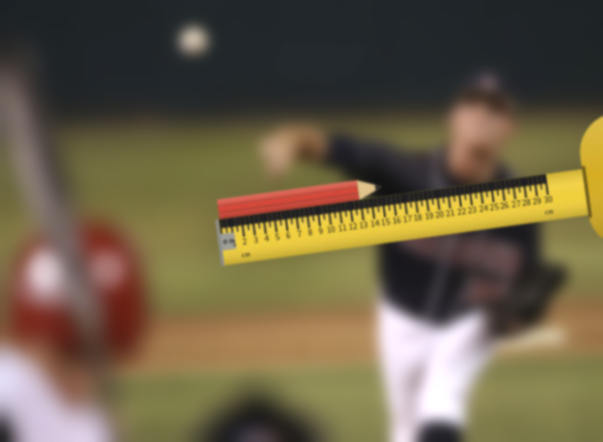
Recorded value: 15 (cm)
